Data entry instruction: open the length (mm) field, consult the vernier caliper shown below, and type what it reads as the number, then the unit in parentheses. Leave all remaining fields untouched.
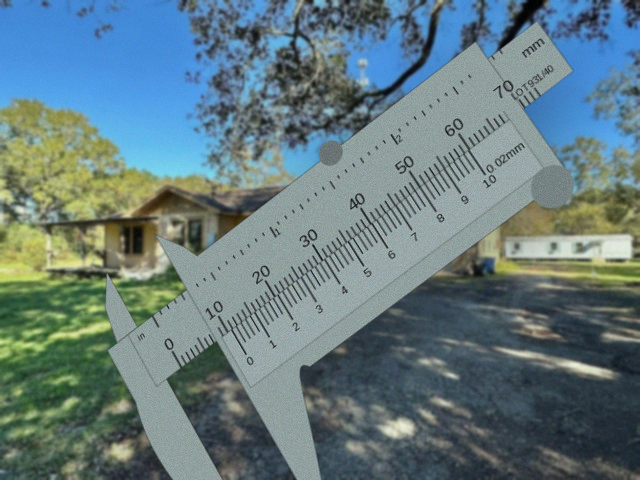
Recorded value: 10.8 (mm)
